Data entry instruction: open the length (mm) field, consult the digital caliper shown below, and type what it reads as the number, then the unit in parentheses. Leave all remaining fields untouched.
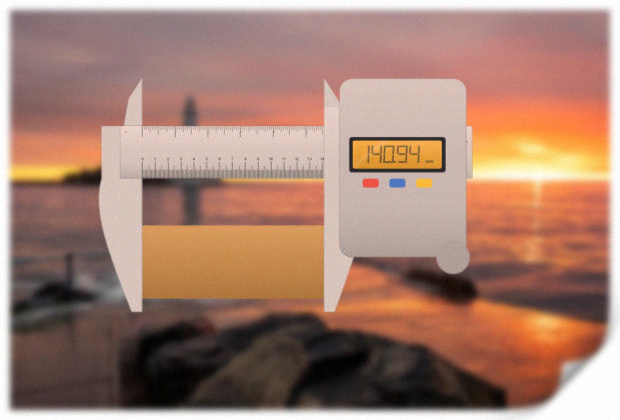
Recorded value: 140.94 (mm)
